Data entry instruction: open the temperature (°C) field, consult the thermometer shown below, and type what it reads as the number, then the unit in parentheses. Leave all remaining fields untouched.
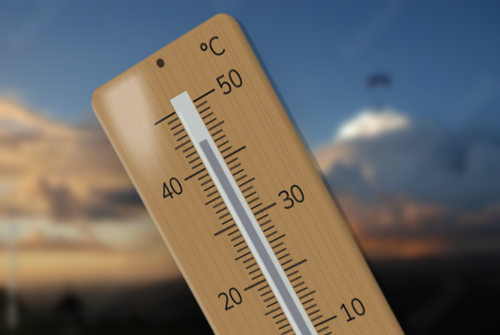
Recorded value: 44 (°C)
